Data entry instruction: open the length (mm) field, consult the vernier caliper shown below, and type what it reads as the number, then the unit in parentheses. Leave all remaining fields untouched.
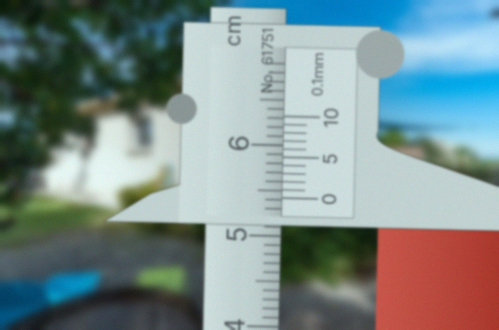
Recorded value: 54.2 (mm)
